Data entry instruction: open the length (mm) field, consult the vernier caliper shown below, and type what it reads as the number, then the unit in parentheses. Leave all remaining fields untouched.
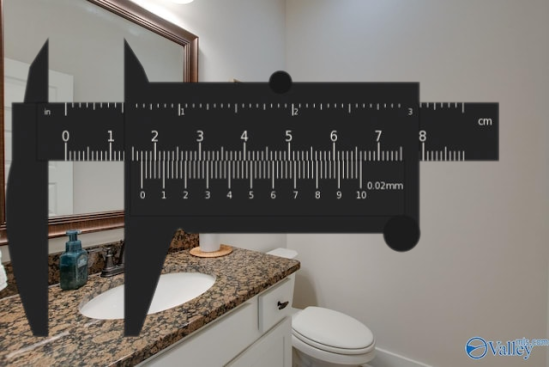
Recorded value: 17.0 (mm)
